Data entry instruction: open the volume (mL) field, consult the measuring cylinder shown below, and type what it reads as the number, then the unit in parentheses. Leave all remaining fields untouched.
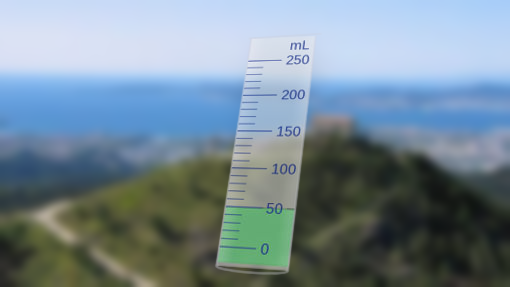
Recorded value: 50 (mL)
